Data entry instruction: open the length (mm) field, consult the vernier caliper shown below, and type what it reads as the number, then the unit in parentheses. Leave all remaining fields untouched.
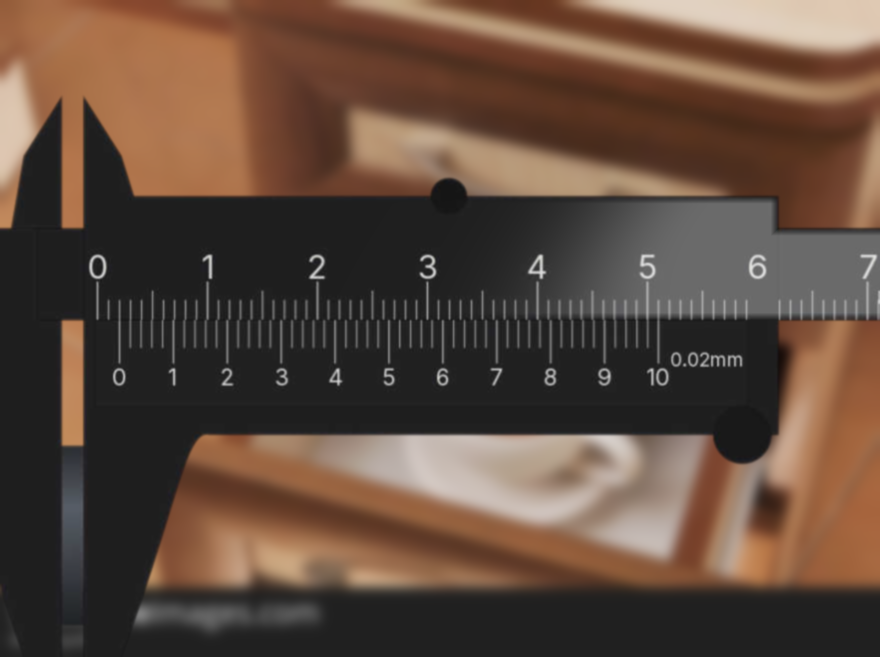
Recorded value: 2.0 (mm)
